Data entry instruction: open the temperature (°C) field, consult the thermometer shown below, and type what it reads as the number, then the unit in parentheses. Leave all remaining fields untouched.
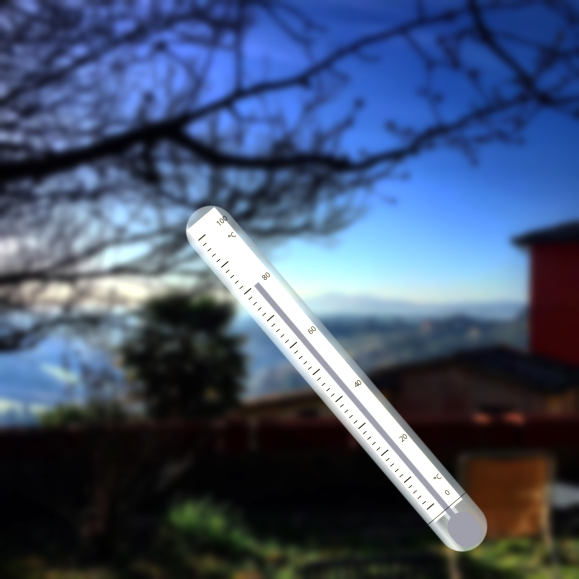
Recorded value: 80 (°C)
